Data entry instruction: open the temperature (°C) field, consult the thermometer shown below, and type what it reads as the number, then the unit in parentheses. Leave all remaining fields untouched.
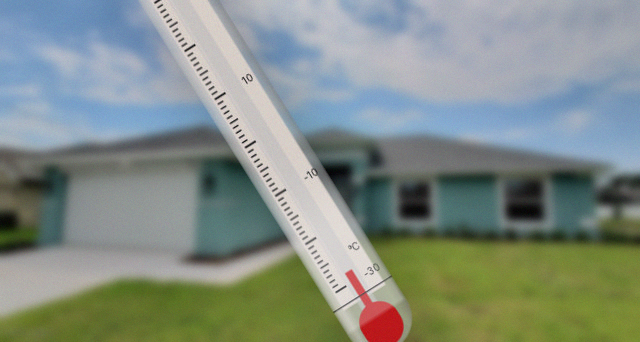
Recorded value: -28 (°C)
